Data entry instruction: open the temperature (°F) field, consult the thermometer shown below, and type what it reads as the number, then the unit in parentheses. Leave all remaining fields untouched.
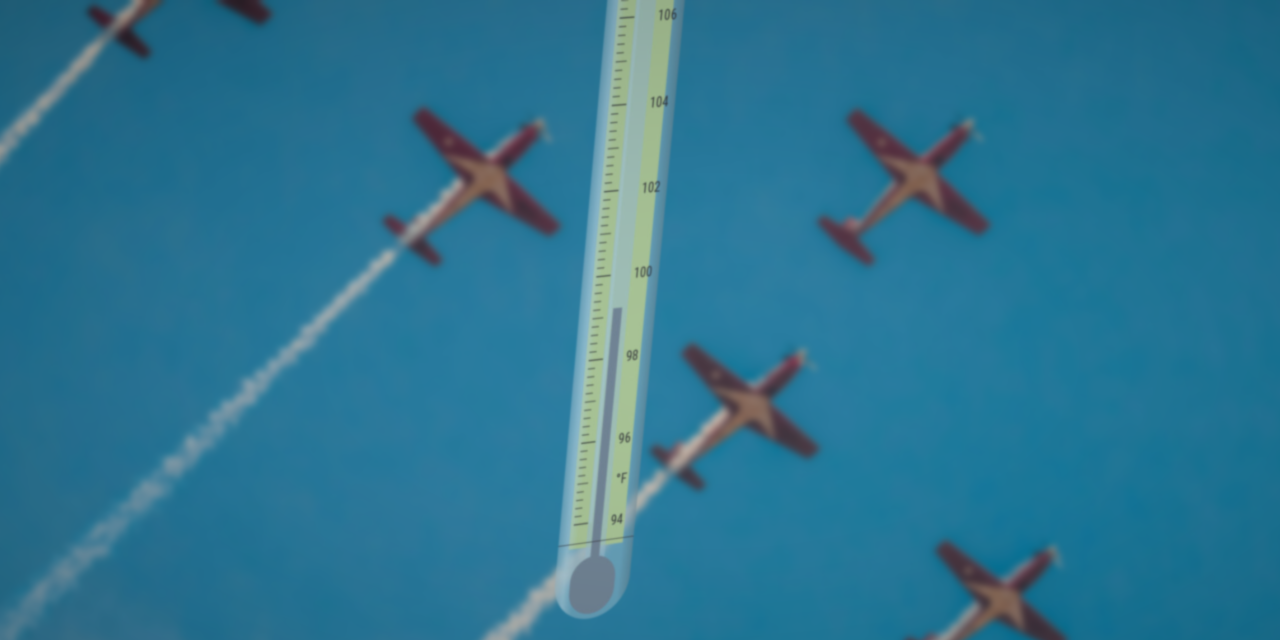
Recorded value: 99.2 (°F)
